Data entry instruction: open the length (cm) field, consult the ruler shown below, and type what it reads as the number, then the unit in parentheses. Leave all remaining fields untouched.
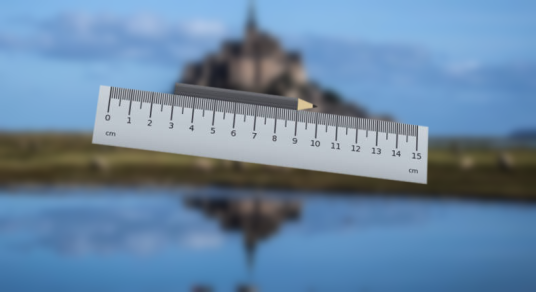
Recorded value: 7 (cm)
